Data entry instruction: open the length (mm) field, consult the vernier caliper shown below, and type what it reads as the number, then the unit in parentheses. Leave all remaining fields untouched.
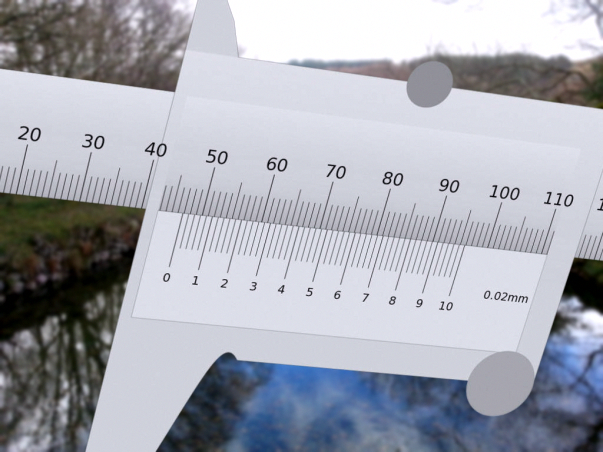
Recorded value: 46.8 (mm)
